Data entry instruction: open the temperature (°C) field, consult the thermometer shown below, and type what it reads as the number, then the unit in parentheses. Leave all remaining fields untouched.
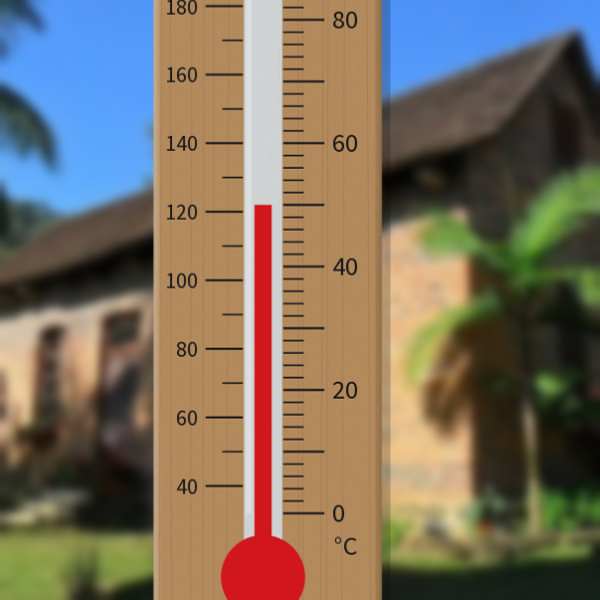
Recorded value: 50 (°C)
